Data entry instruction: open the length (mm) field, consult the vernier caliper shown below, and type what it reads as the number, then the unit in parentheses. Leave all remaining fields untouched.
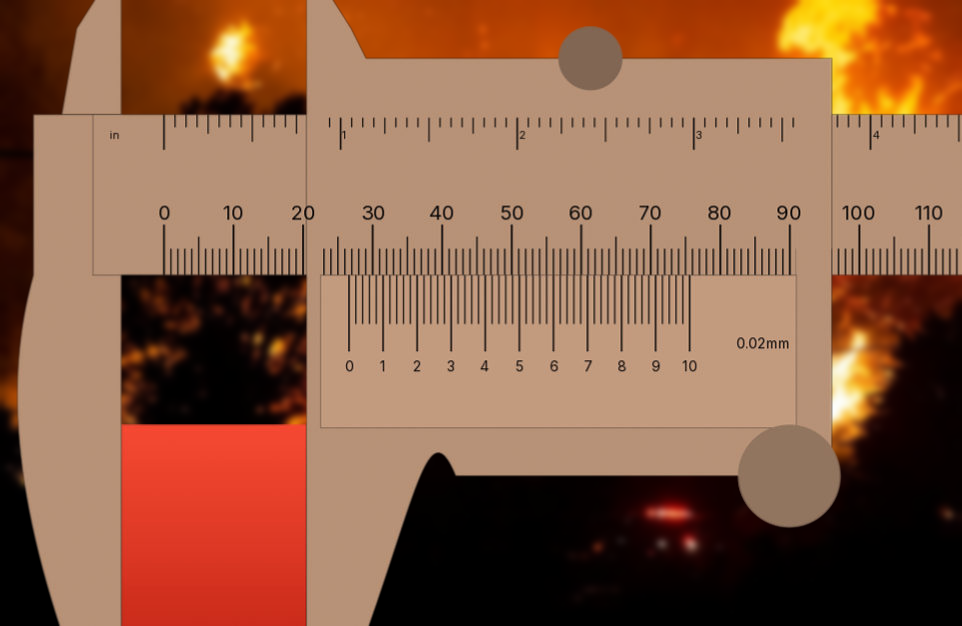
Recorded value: 26.6 (mm)
